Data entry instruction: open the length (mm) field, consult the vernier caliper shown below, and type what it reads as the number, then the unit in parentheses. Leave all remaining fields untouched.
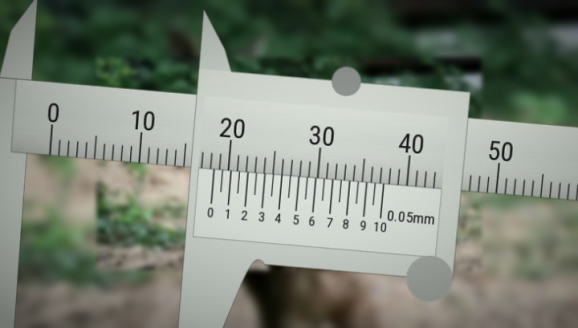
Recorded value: 18.4 (mm)
